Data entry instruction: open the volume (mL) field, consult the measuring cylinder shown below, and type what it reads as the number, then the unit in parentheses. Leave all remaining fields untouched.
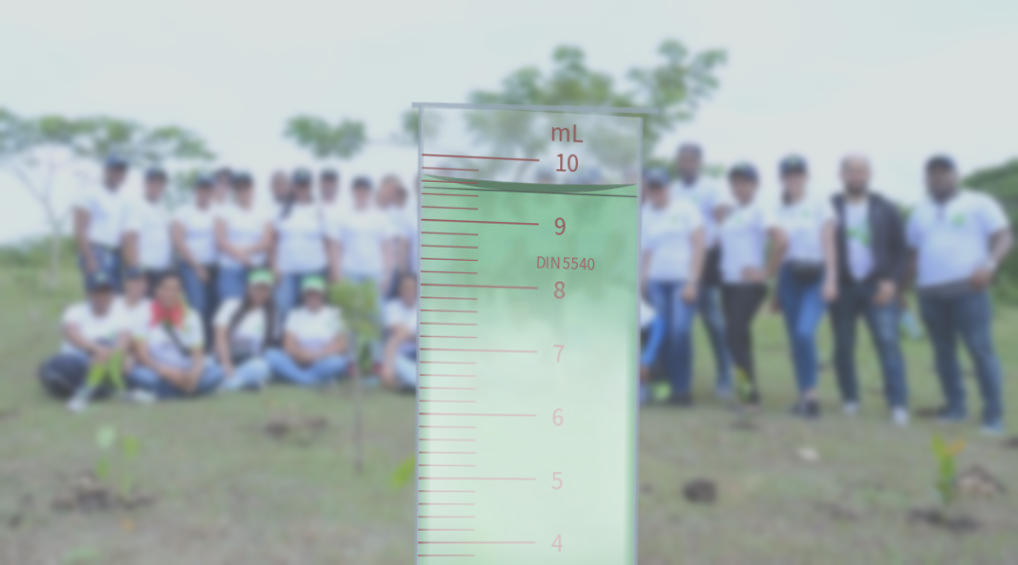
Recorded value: 9.5 (mL)
